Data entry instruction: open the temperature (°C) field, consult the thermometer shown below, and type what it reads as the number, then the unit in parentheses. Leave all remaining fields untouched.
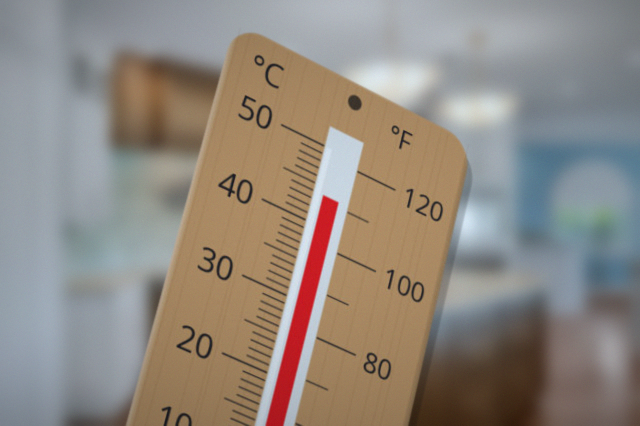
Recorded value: 44 (°C)
